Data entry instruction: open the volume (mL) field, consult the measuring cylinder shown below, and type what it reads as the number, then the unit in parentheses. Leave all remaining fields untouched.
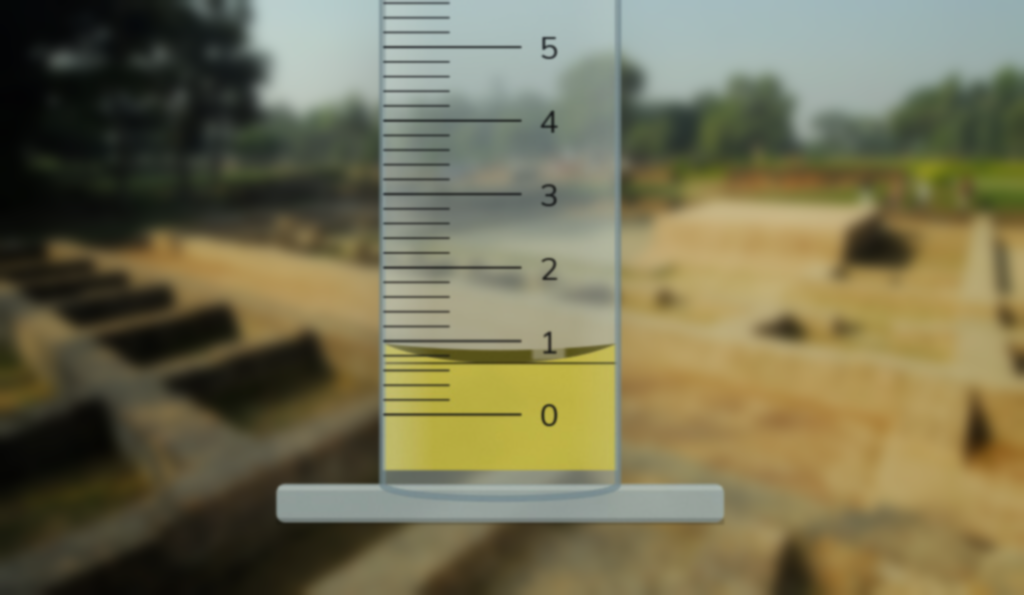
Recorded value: 0.7 (mL)
